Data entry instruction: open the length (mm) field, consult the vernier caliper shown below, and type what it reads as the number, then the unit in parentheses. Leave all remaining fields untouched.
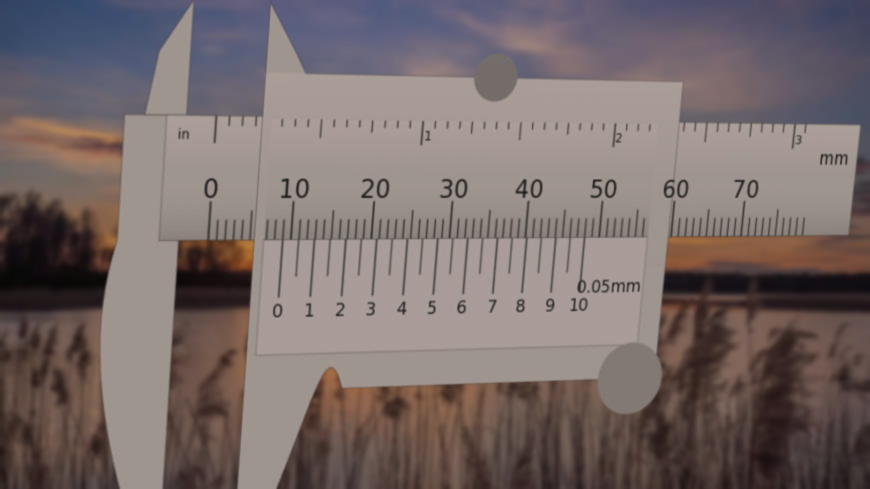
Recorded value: 9.0 (mm)
